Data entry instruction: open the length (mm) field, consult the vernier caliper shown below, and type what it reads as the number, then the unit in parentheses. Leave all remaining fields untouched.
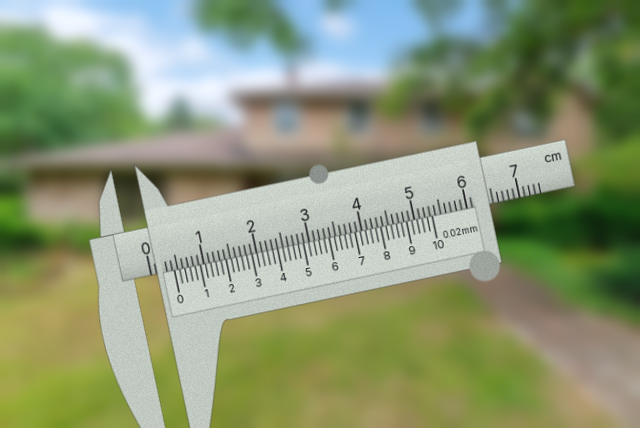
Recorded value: 4.4 (mm)
